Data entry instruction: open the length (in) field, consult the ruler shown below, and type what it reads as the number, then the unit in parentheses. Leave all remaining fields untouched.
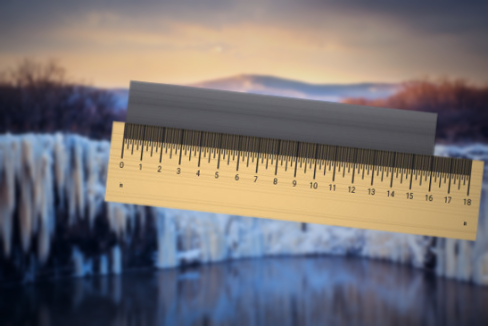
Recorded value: 16 (in)
